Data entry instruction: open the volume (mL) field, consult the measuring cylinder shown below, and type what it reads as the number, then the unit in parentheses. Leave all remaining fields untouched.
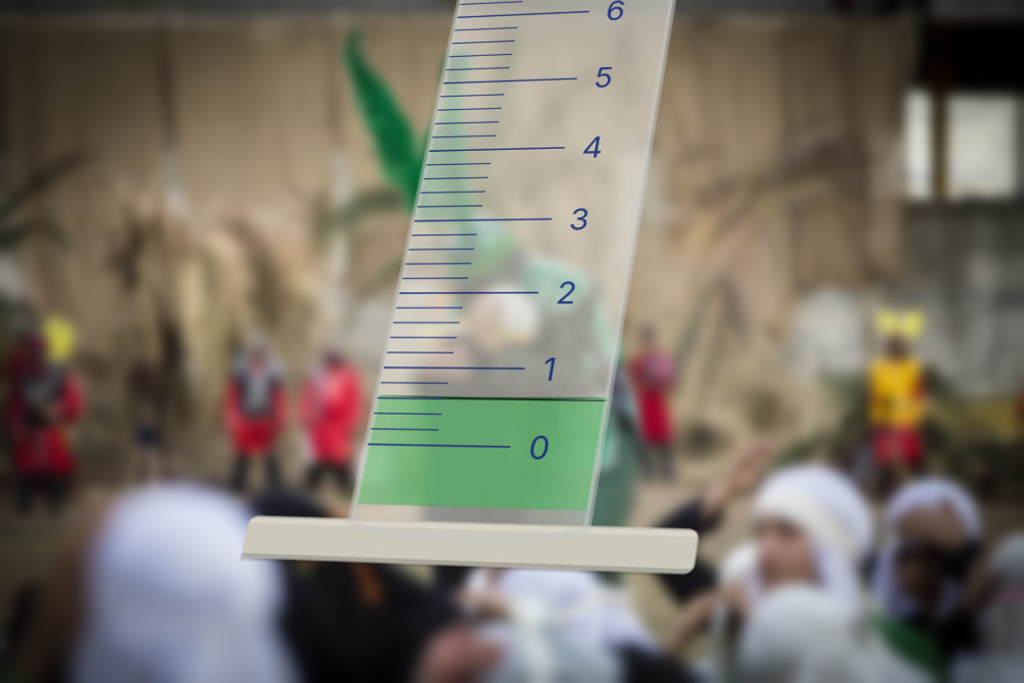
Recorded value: 0.6 (mL)
